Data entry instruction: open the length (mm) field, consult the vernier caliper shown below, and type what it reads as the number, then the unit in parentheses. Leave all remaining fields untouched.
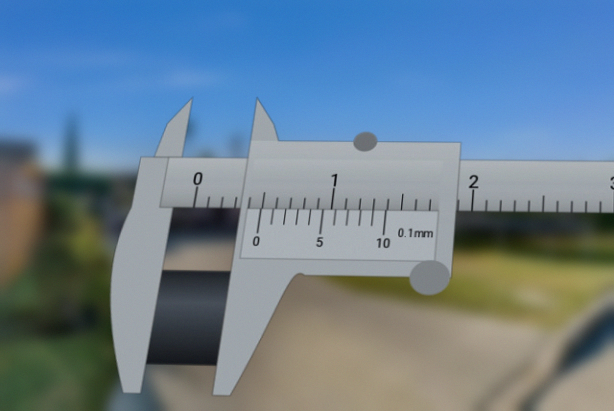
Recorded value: 4.9 (mm)
